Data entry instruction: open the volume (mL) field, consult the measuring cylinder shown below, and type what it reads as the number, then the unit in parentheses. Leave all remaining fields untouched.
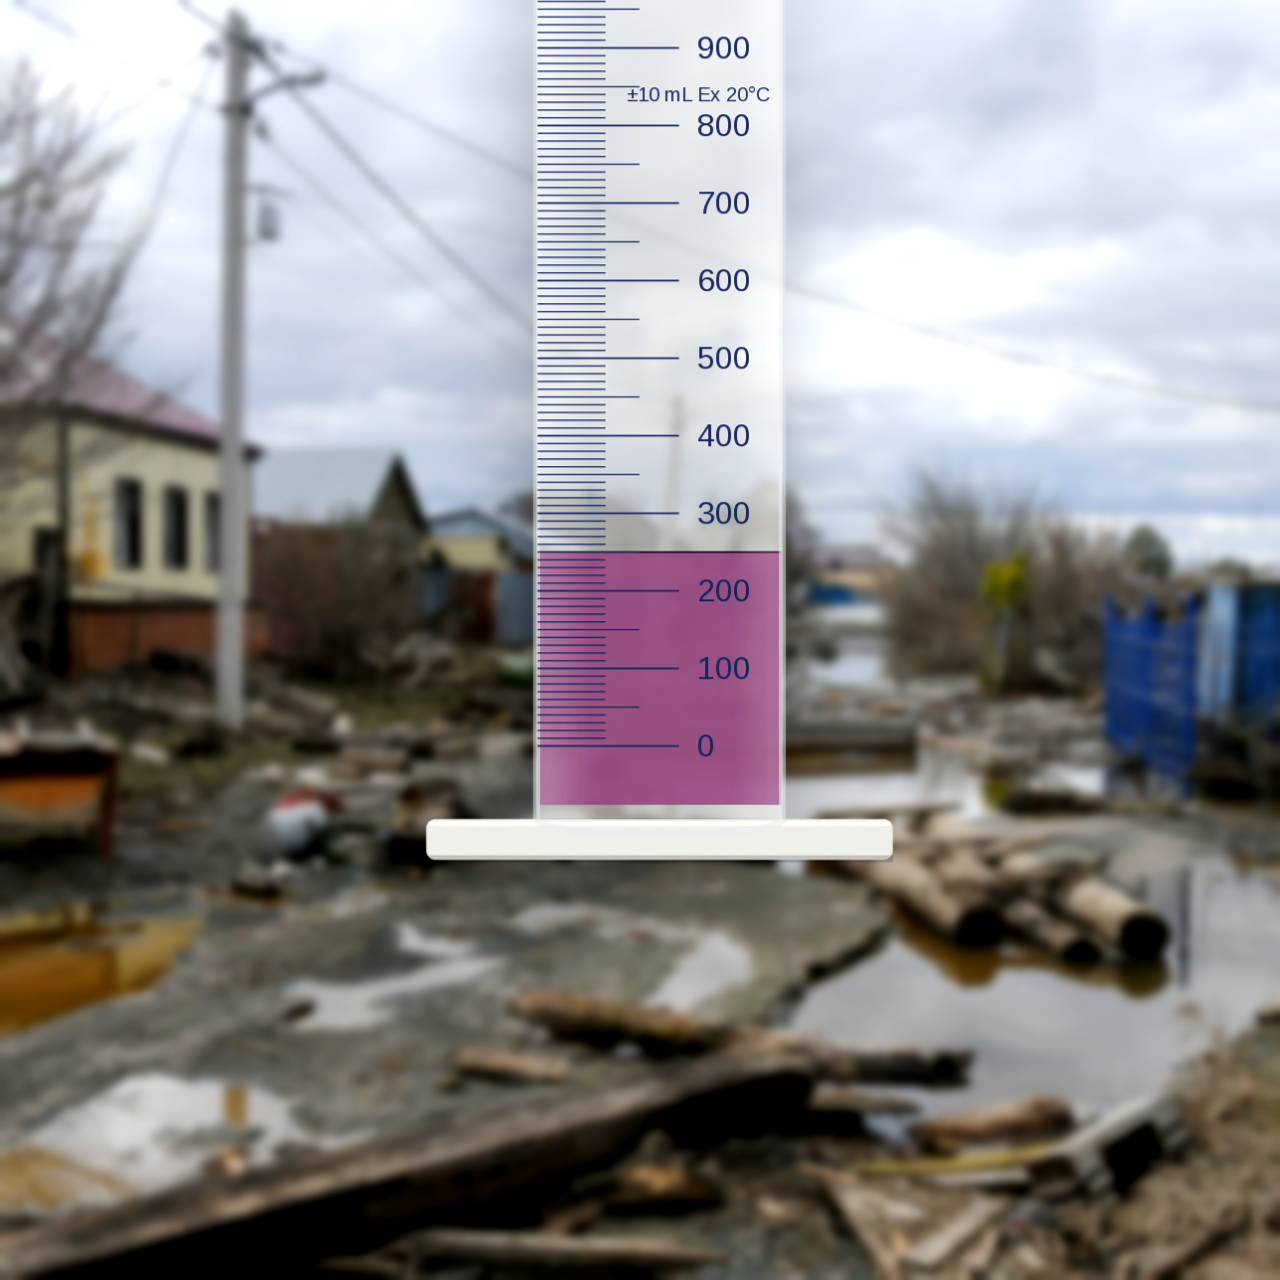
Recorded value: 250 (mL)
